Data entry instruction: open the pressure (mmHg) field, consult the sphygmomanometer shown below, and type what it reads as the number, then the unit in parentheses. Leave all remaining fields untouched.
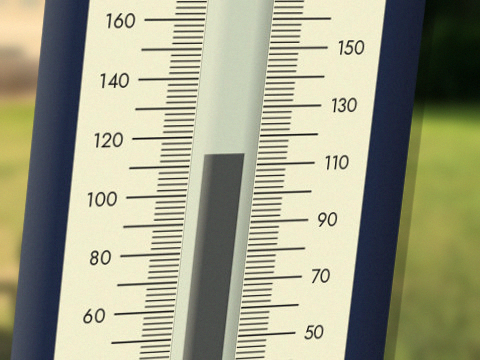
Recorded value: 114 (mmHg)
